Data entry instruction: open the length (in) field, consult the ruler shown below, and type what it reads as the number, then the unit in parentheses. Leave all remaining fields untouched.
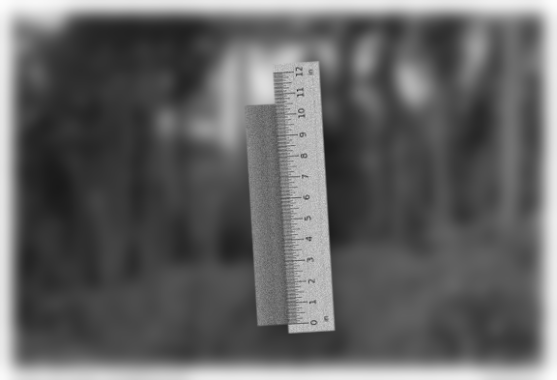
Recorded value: 10.5 (in)
